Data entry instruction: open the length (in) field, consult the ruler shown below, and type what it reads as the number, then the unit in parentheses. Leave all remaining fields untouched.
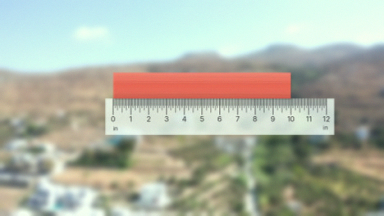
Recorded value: 10 (in)
